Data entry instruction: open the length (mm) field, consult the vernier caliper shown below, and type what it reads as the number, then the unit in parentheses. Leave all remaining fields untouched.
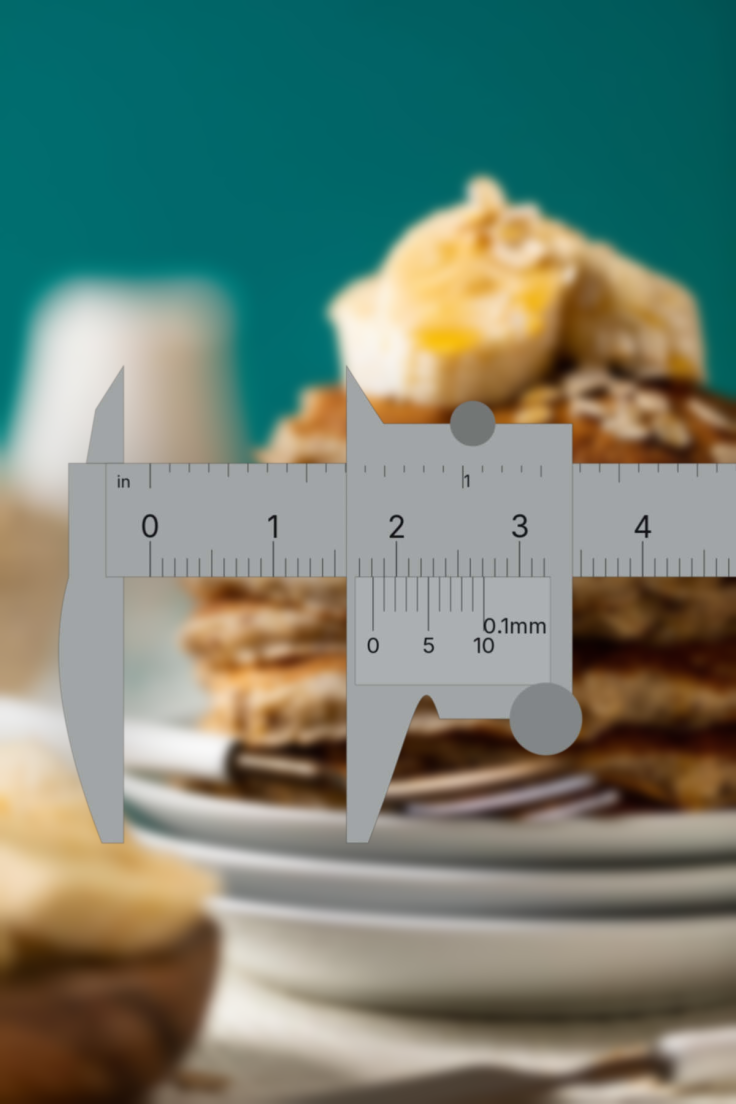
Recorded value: 18.1 (mm)
